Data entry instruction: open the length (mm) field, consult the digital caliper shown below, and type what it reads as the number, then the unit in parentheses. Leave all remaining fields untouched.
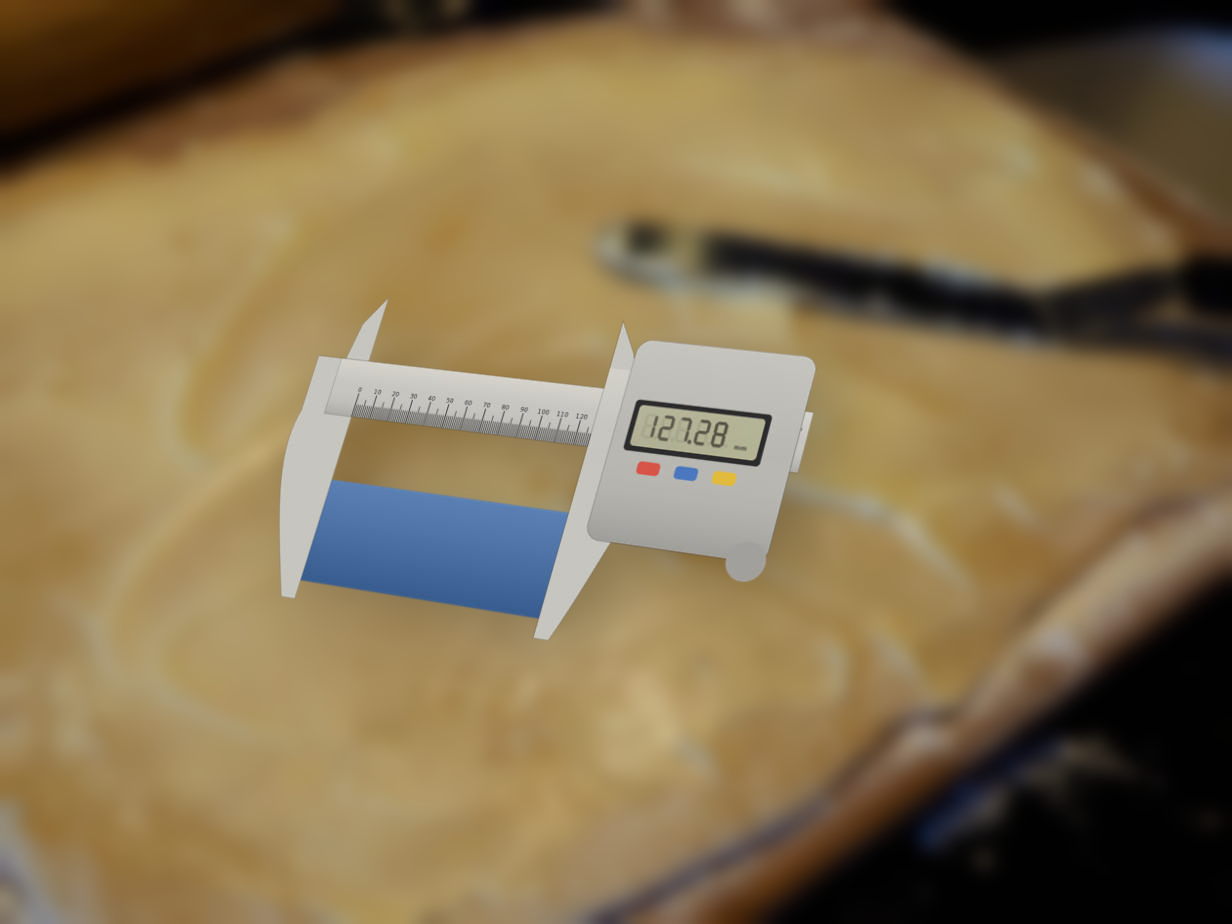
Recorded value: 127.28 (mm)
